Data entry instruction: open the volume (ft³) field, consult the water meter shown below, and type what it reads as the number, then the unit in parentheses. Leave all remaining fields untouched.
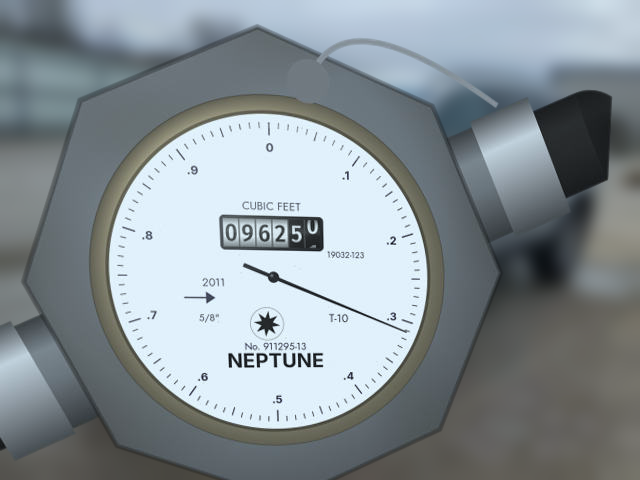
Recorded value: 96250.31 (ft³)
